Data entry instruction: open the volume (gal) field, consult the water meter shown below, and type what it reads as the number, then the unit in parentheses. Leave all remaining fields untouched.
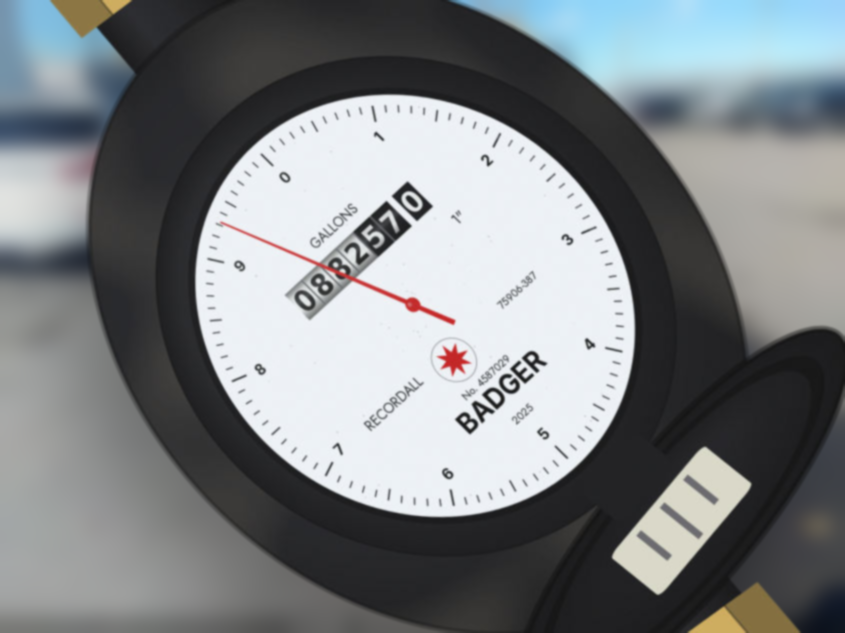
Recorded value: 882569.3 (gal)
